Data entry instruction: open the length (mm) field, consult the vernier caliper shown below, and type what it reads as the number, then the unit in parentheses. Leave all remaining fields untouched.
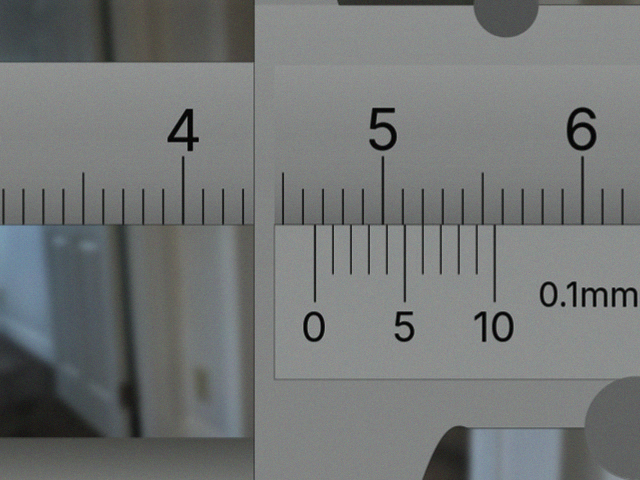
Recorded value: 46.6 (mm)
